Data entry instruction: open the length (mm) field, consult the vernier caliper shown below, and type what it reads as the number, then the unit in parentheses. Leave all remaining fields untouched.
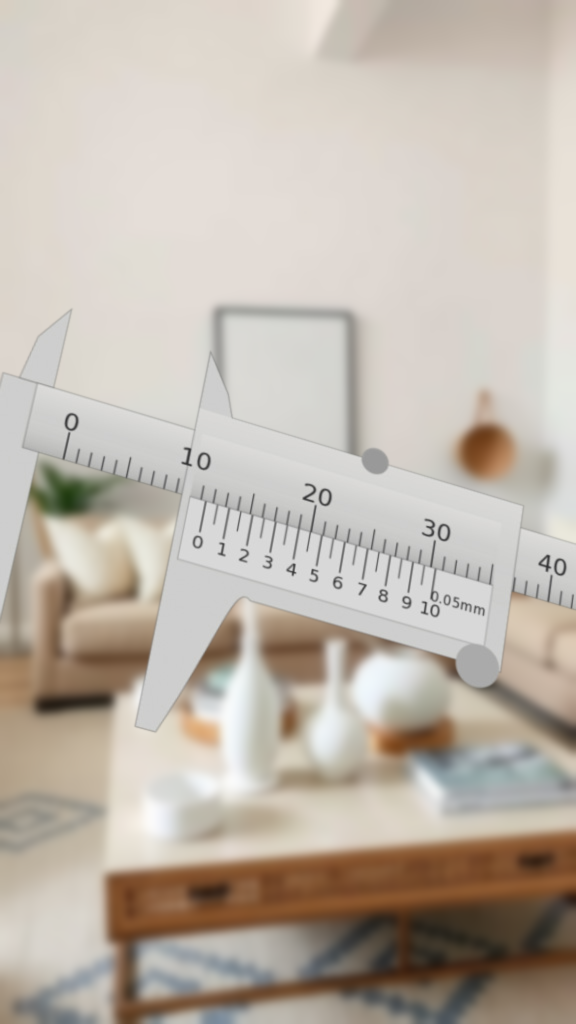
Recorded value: 11.4 (mm)
